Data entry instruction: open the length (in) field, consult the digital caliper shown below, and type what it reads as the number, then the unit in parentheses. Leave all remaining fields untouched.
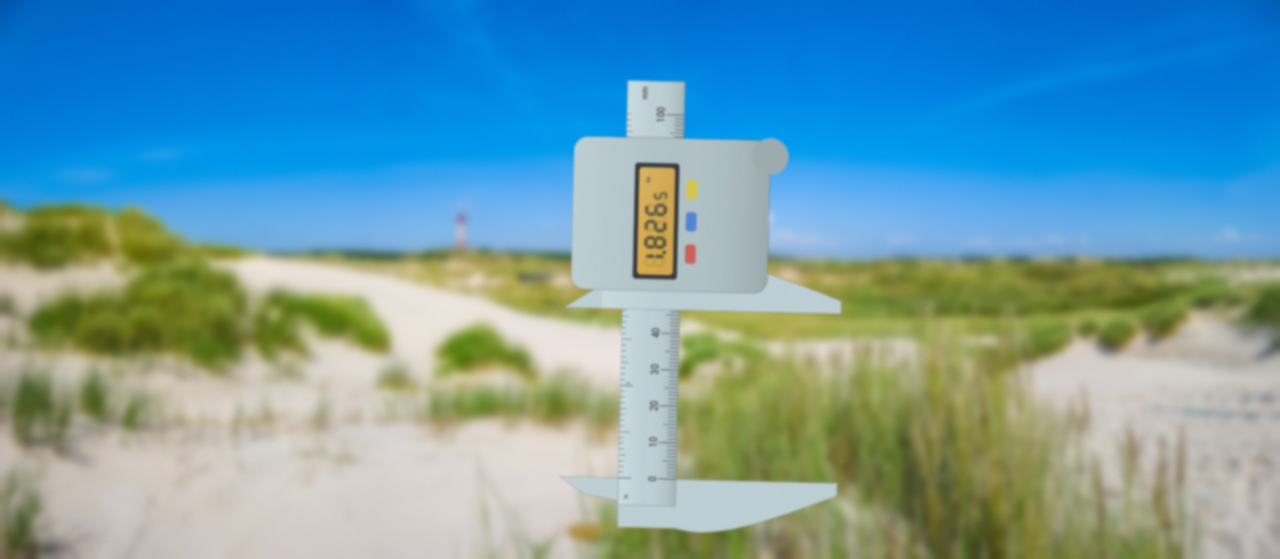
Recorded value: 1.8265 (in)
